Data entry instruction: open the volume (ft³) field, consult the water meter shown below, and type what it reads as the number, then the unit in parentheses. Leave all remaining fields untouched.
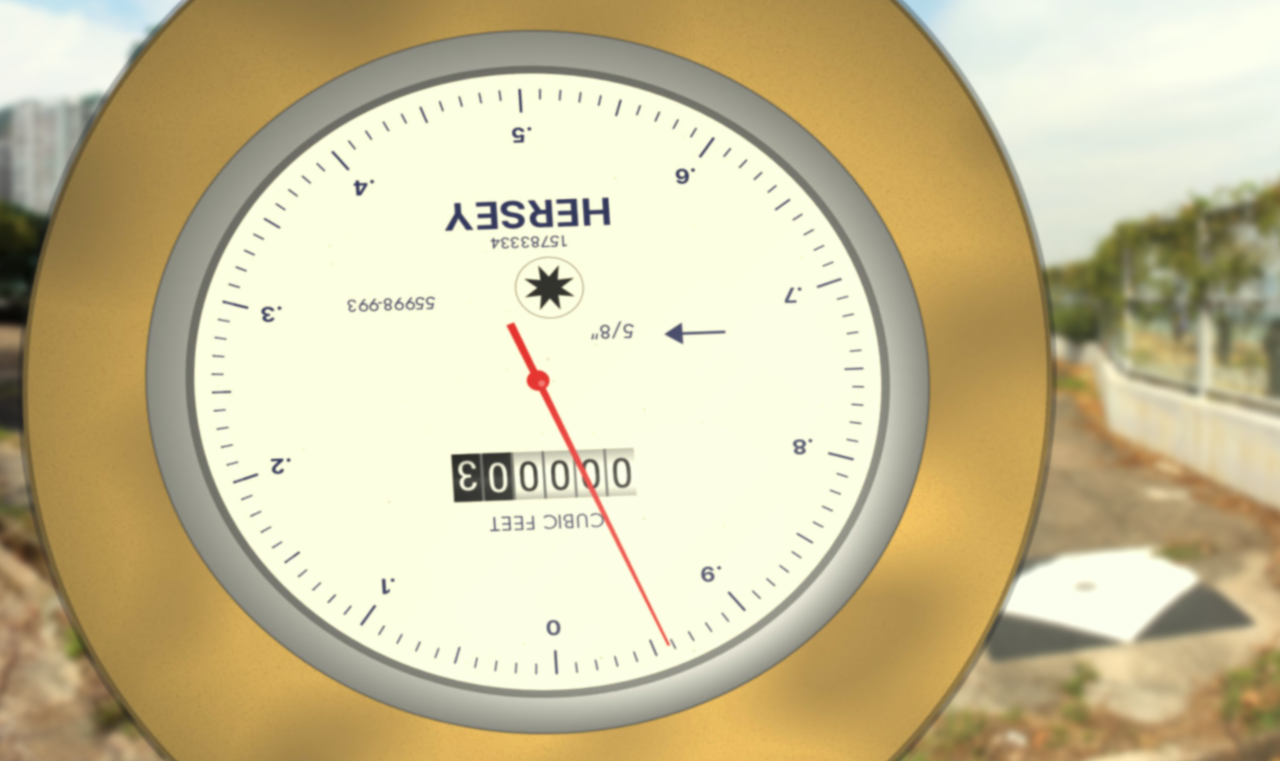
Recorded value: 2.94 (ft³)
